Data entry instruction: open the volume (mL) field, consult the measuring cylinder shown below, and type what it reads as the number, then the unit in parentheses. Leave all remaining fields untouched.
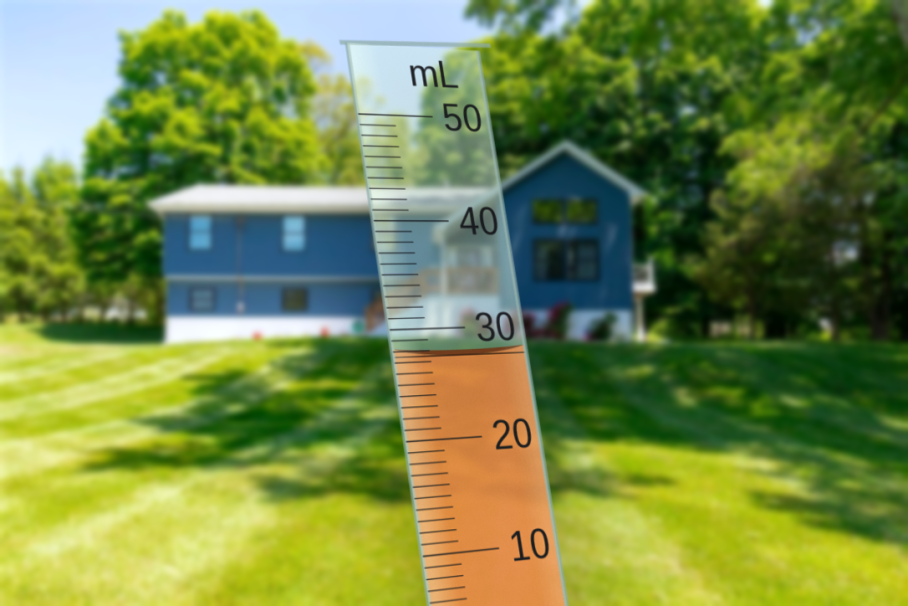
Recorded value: 27.5 (mL)
